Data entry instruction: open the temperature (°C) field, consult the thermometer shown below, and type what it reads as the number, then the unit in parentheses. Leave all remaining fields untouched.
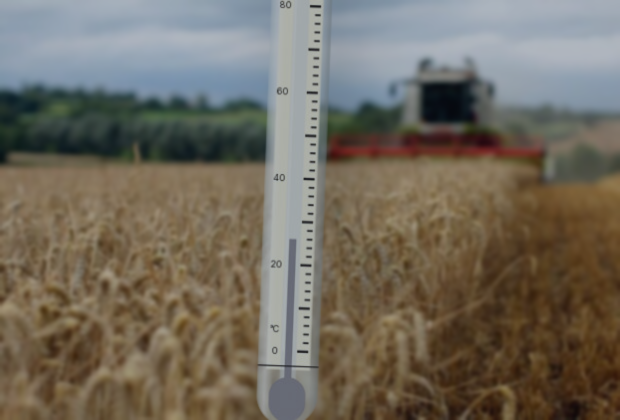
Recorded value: 26 (°C)
